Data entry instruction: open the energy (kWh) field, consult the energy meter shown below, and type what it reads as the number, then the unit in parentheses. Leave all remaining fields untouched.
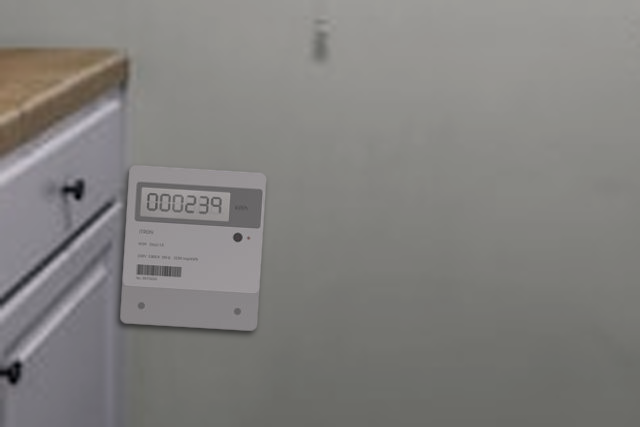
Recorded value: 239 (kWh)
